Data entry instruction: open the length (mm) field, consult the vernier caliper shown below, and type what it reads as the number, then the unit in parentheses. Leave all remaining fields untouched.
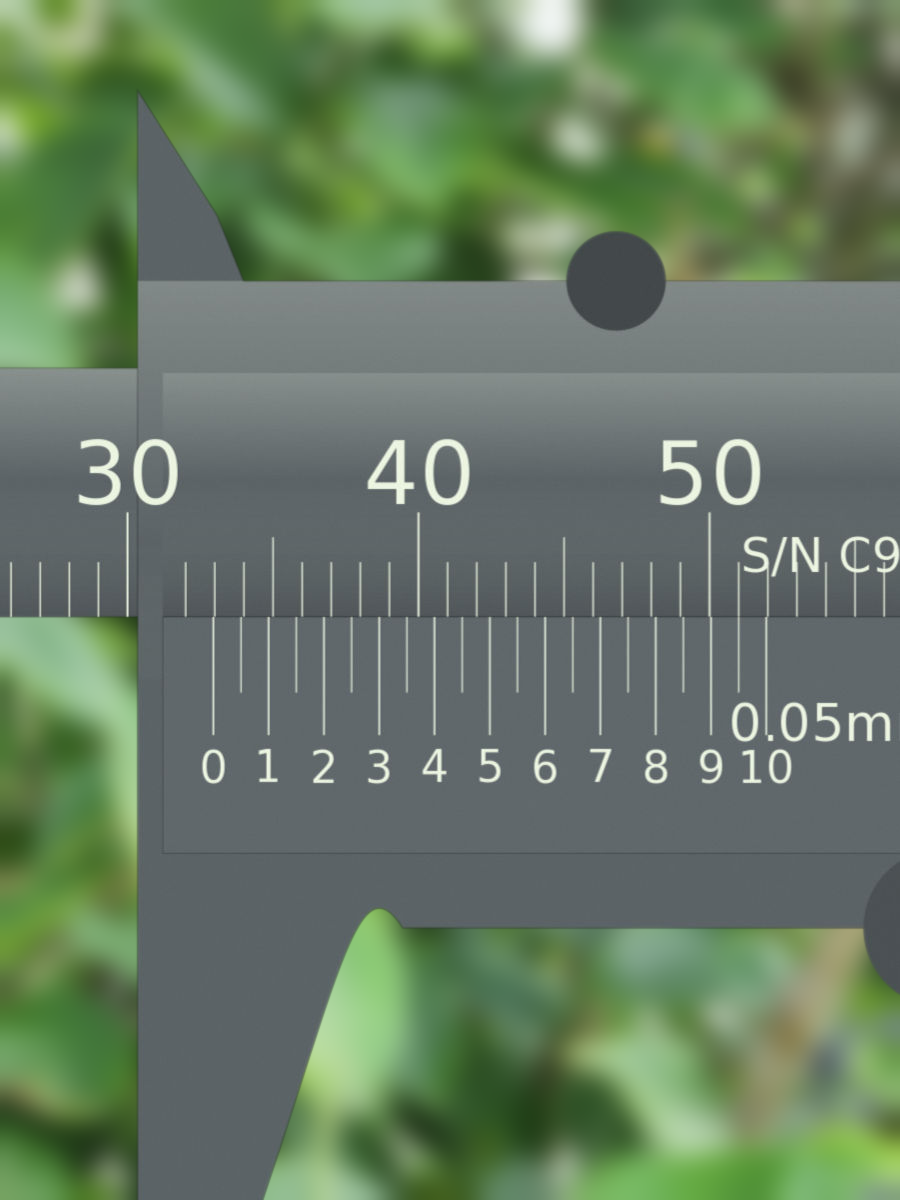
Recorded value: 32.95 (mm)
